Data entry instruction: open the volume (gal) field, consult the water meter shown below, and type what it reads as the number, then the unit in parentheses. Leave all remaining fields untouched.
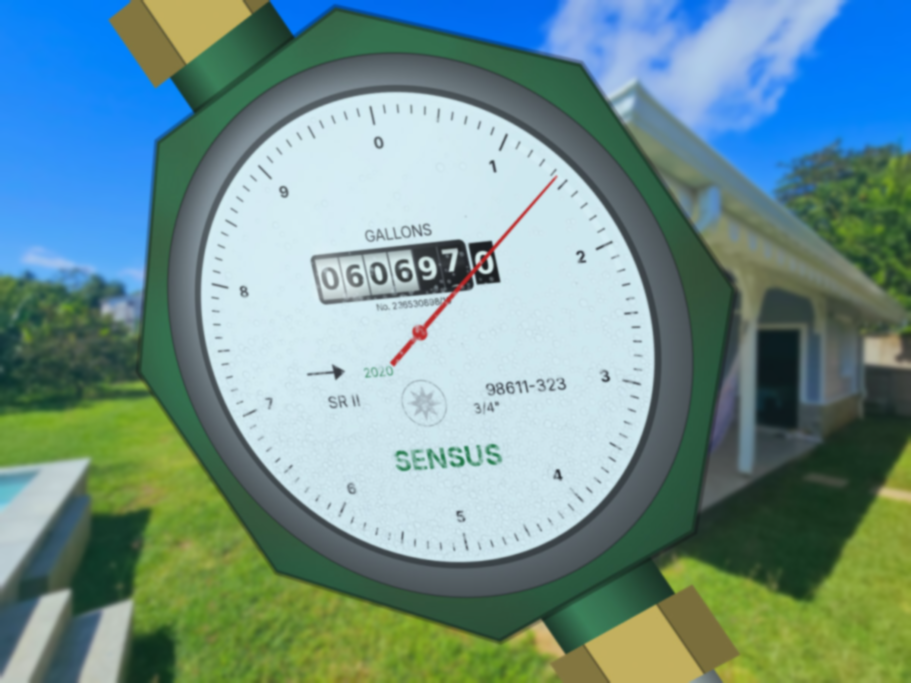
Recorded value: 606971.4 (gal)
